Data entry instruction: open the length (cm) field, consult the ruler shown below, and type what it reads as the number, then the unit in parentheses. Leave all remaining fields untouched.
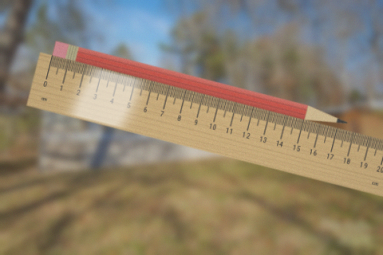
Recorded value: 17.5 (cm)
